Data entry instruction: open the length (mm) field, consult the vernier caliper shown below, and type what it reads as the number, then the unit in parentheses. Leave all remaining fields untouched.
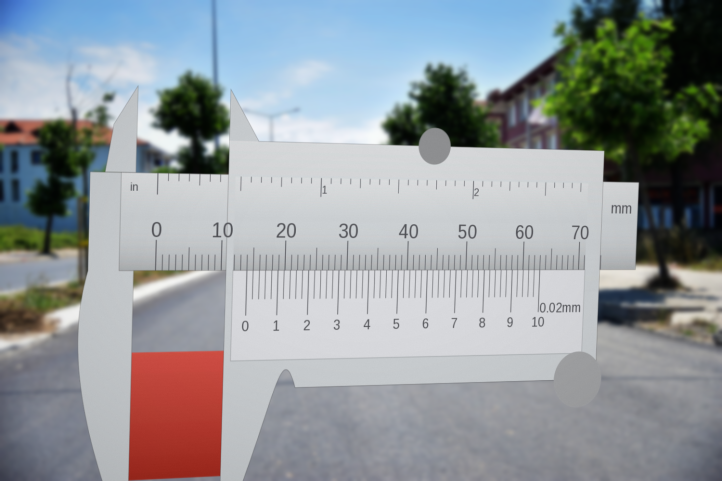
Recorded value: 14.0 (mm)
